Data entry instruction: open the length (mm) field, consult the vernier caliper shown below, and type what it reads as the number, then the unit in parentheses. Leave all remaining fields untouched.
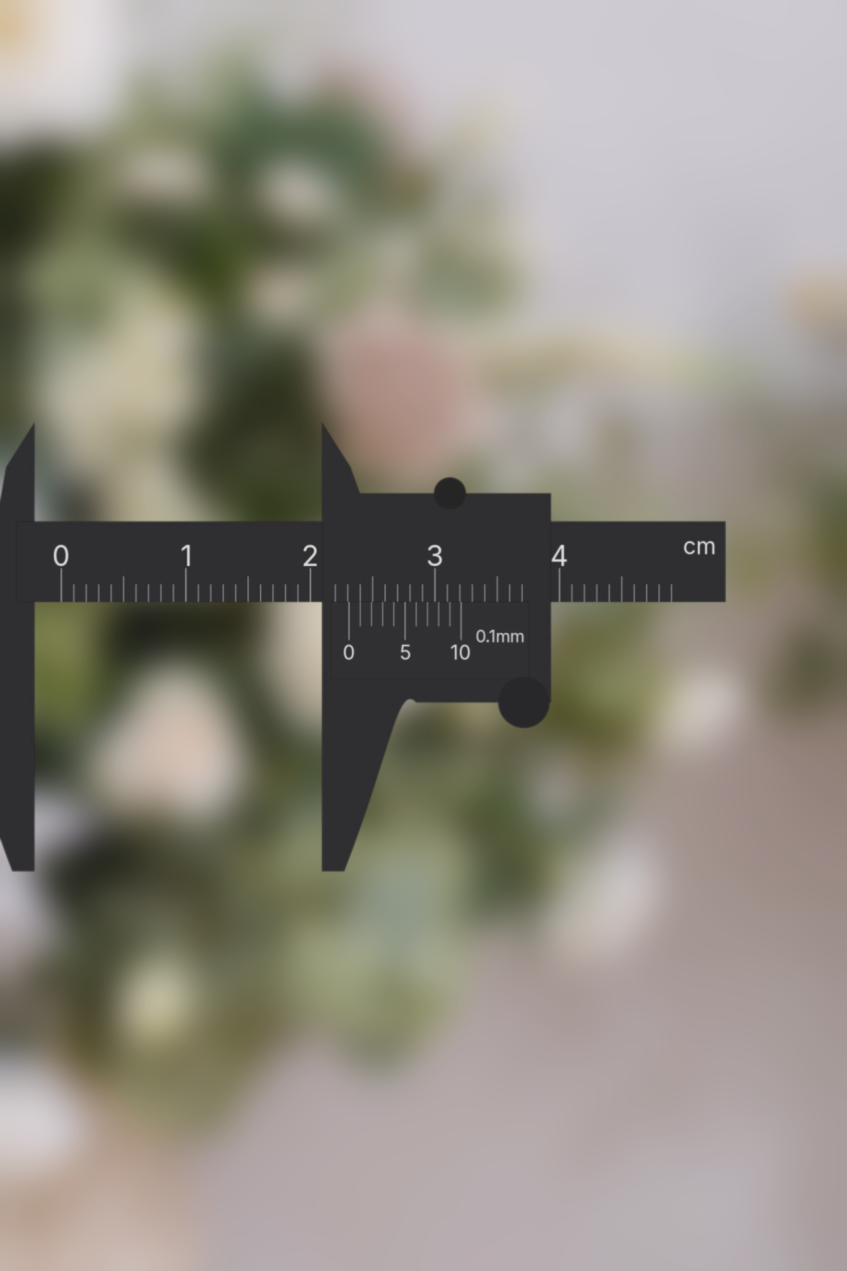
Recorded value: 23.1 (mm)
